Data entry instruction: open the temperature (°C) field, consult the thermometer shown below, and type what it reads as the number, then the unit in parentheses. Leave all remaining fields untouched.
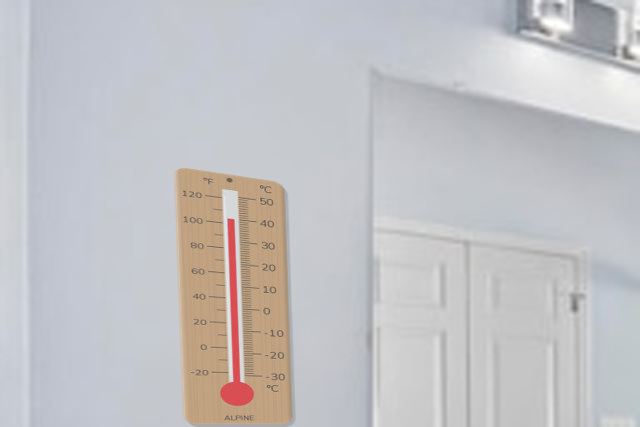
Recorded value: 40 (°C)
